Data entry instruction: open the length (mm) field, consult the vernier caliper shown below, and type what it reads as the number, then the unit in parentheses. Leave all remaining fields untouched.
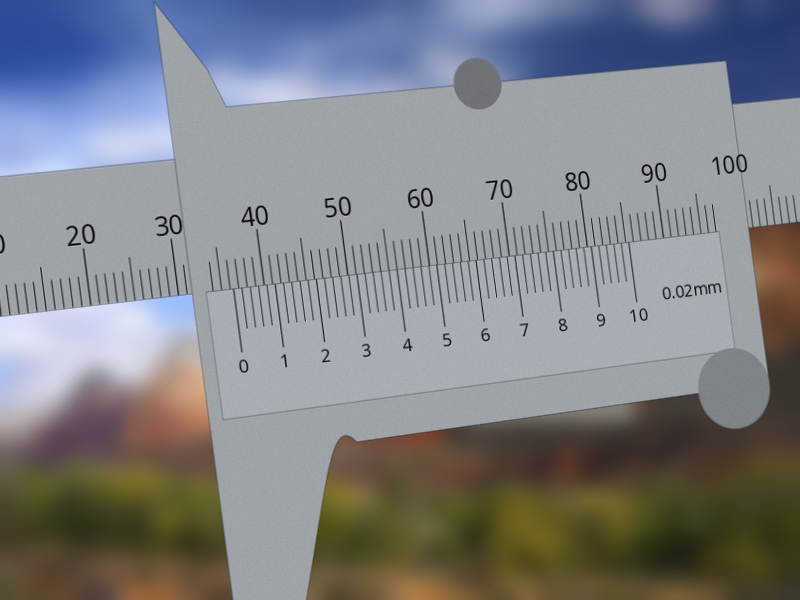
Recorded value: 36.4 (mm)
